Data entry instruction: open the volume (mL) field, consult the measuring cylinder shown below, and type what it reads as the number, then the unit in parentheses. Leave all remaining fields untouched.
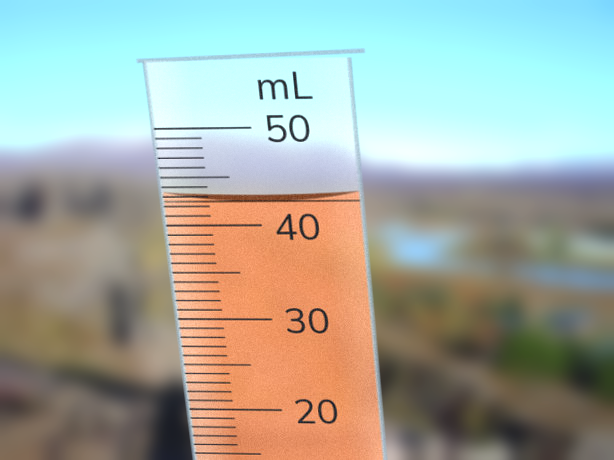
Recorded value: 42.5 (mL)
